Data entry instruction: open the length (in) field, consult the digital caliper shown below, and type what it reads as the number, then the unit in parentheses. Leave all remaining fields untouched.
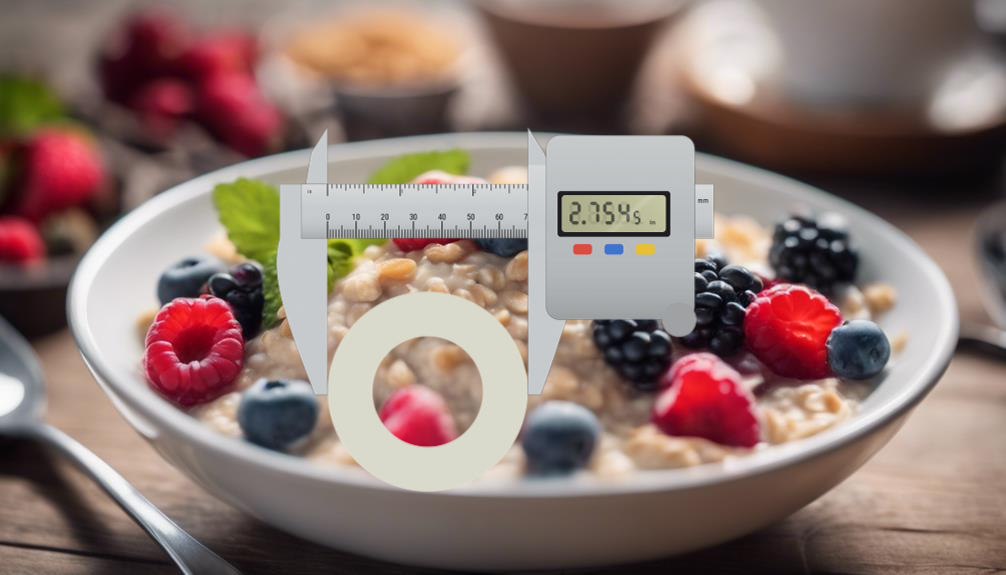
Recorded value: 2.7545 (in)
